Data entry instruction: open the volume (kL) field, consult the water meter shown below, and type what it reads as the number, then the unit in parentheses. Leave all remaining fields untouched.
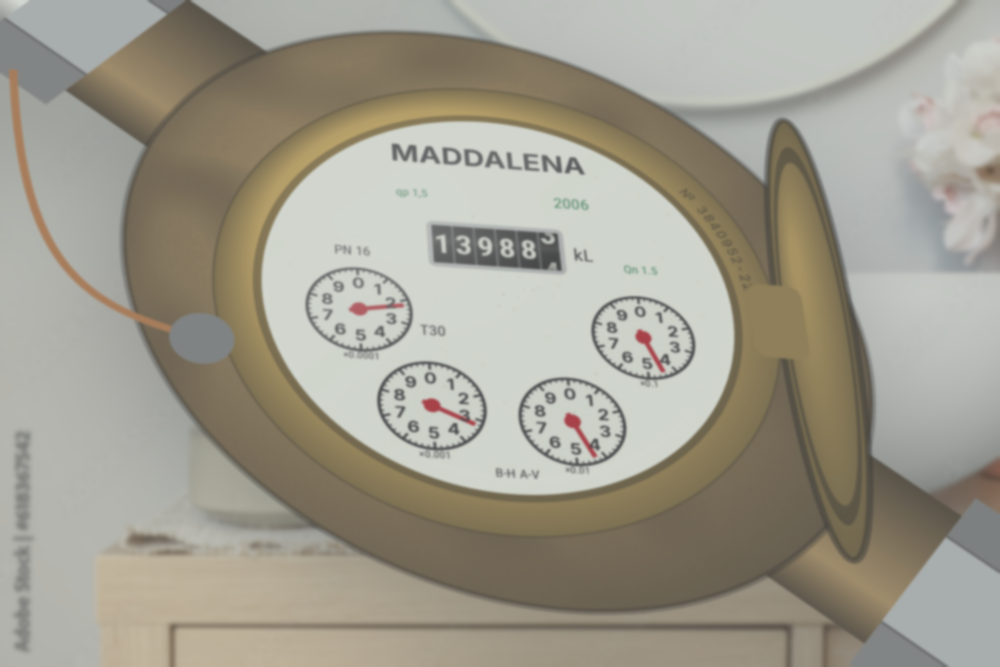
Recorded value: 139883.4432 (kL)
